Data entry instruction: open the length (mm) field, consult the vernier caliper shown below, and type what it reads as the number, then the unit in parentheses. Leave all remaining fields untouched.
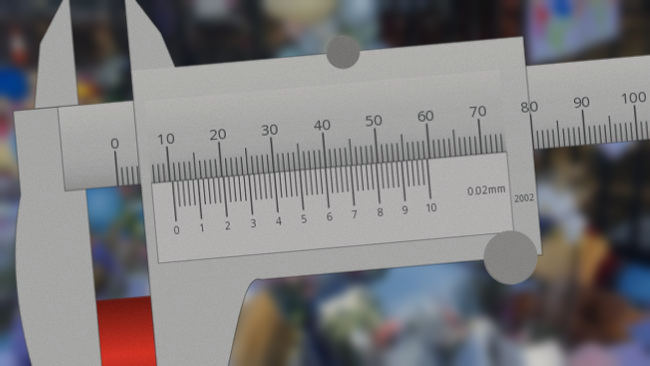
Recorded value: 10.5 (mm)
